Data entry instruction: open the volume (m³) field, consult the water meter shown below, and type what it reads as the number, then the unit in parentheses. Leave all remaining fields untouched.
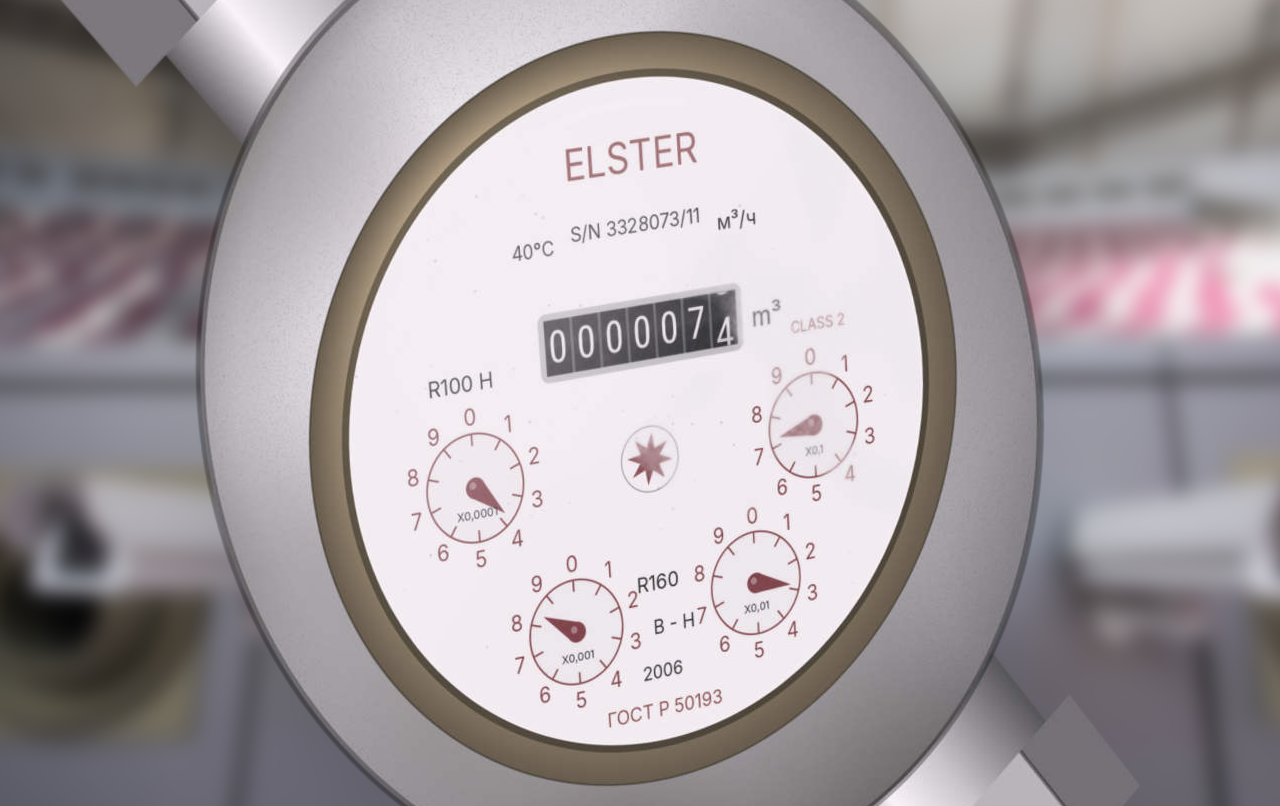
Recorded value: 73.7283 (m³)
